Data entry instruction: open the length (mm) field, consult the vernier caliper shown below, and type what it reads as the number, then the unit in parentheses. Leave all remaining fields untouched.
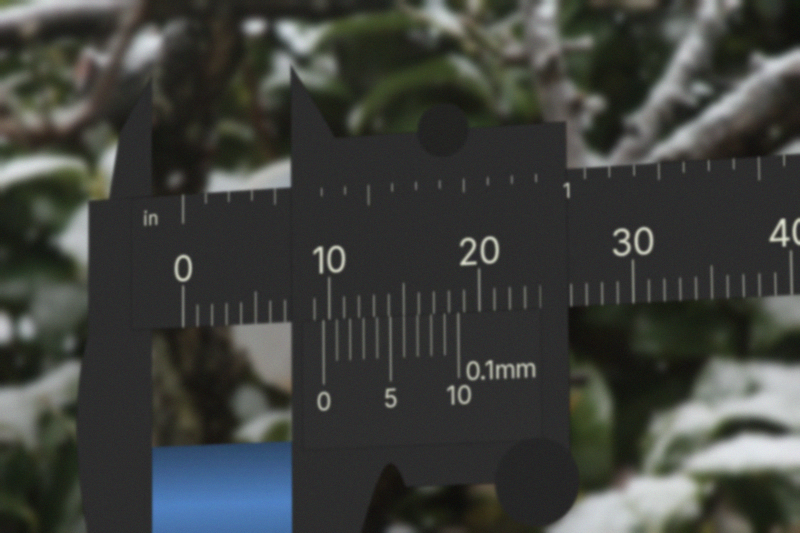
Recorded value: 9.6 (mm)
